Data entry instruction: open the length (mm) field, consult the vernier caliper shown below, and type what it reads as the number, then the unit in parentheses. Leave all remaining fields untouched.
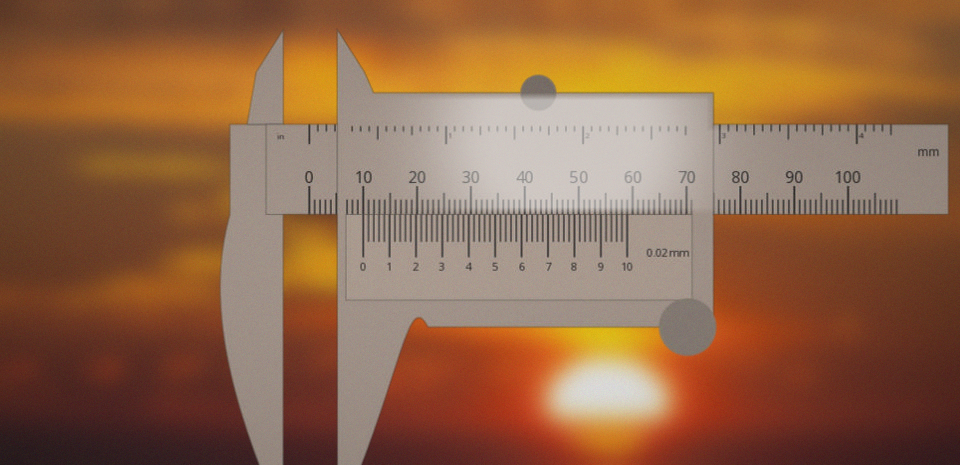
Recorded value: 10.0 (mm)
